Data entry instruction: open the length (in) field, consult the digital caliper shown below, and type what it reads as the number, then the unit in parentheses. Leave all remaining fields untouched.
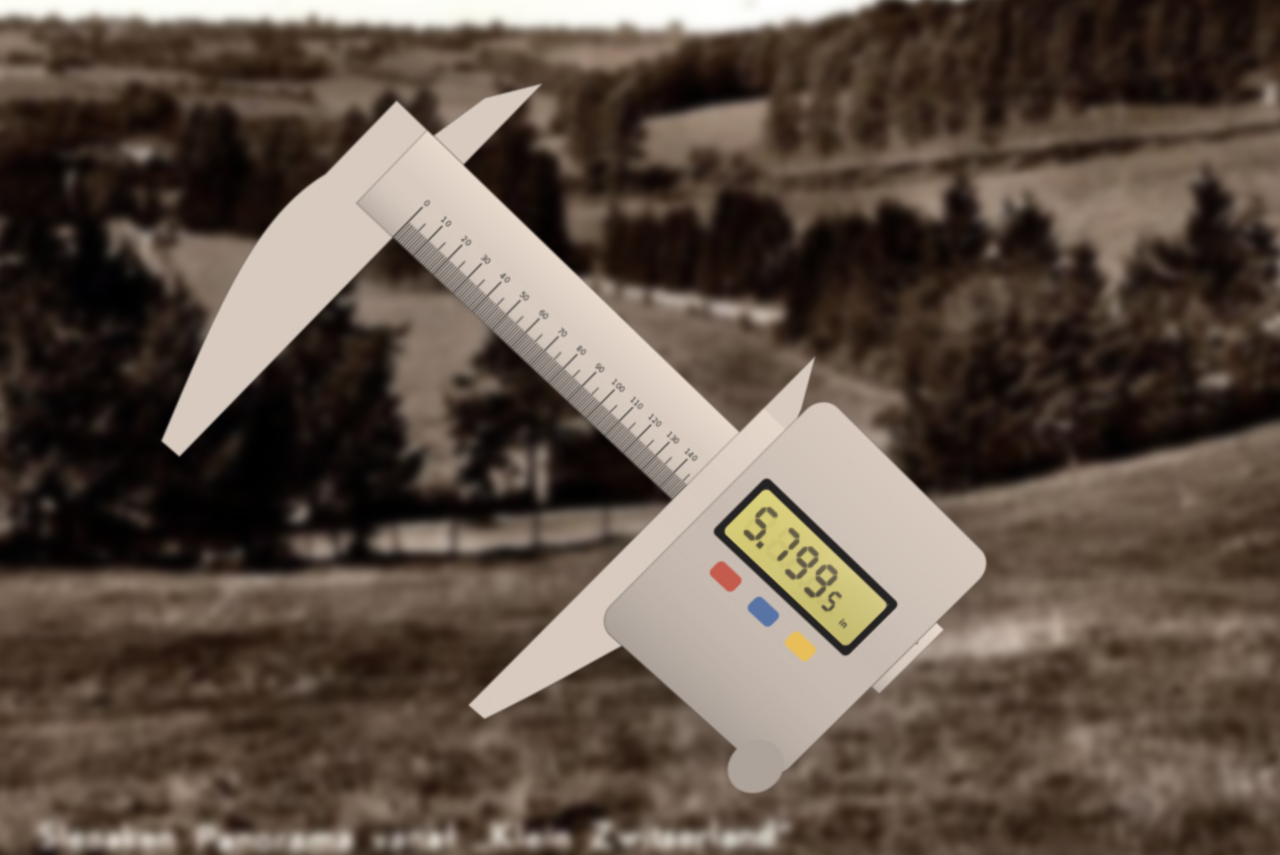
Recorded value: 5.7995 (in)
